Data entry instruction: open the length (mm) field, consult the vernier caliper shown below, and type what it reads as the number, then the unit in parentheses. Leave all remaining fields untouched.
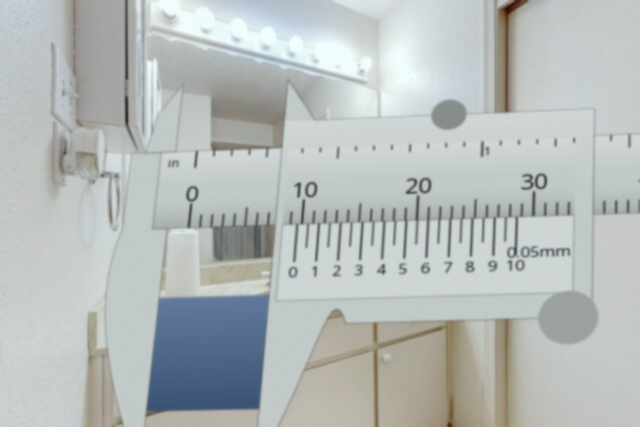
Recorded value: 9.6 (mm)
